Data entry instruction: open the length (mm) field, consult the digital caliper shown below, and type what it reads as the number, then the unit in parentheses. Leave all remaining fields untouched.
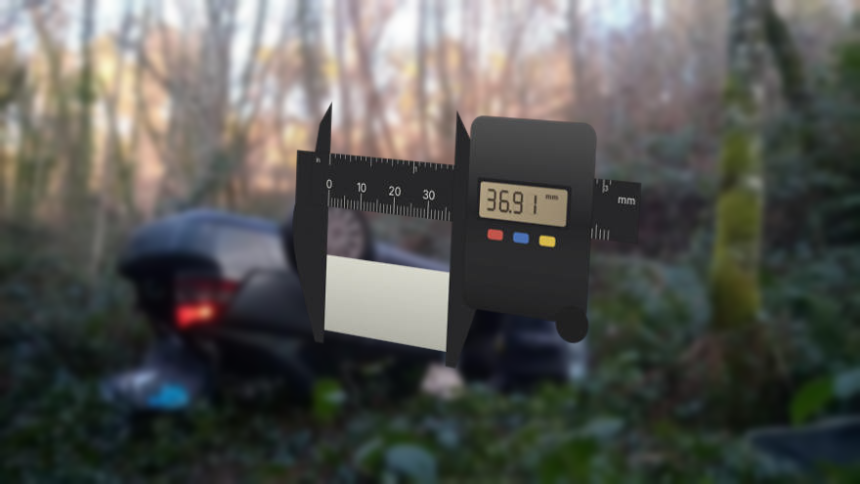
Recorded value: 36.91 (mm)
